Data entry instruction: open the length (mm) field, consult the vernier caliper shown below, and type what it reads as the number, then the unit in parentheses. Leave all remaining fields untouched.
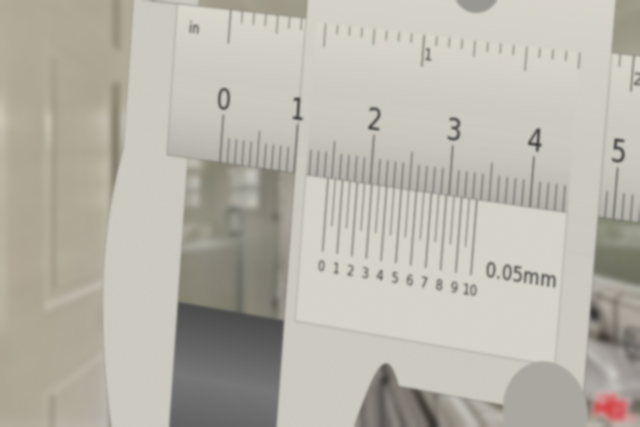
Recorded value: 14.5 (mm)
